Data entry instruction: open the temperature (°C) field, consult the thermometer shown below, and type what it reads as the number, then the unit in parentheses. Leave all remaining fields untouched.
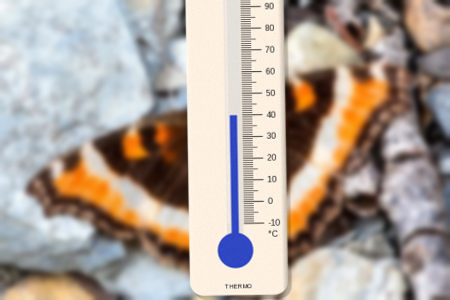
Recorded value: 40 (°C)
